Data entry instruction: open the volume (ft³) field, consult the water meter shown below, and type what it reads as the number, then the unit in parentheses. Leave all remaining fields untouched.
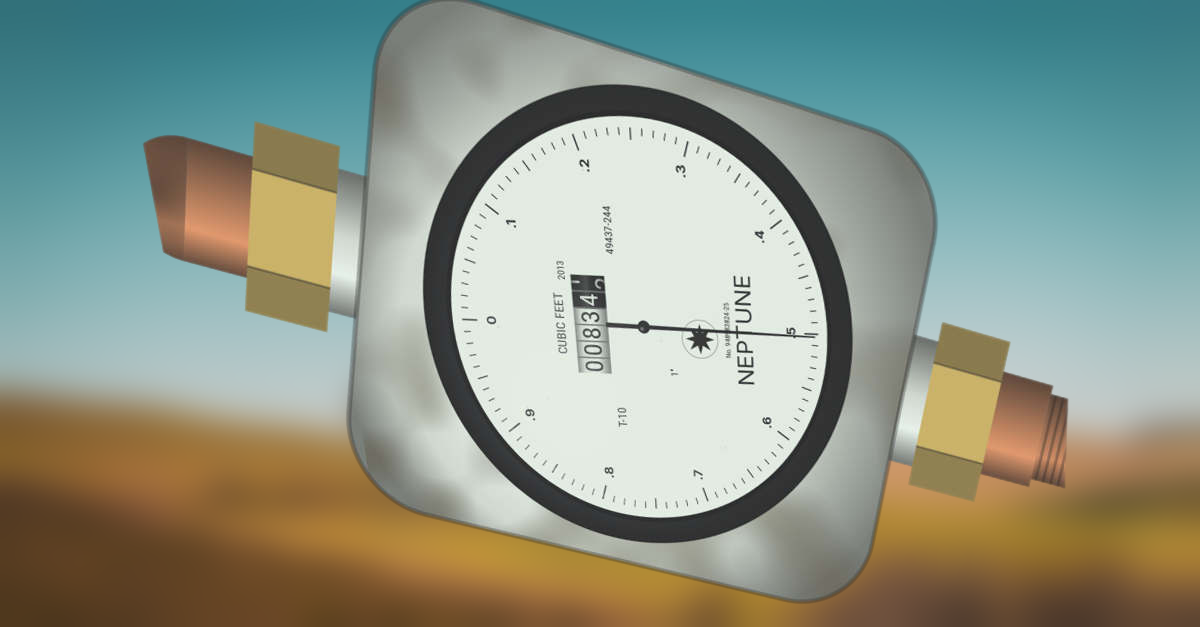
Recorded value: 8341.50 (ft³)
